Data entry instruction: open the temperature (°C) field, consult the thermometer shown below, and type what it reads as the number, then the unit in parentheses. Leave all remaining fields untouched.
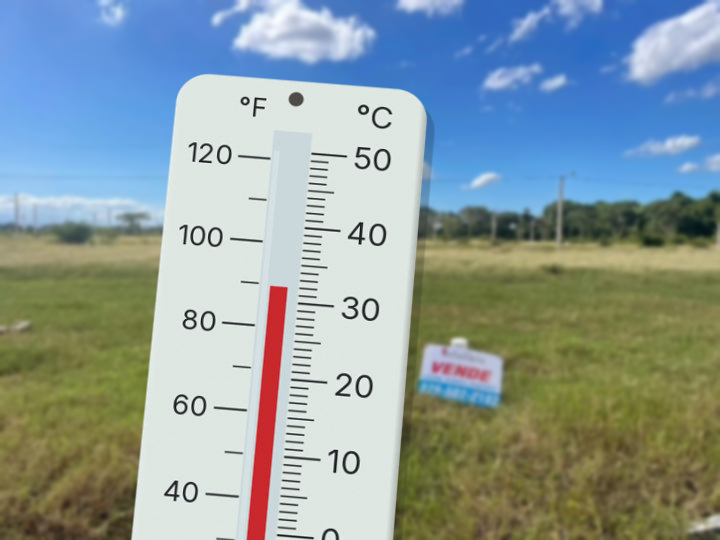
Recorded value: 32 (°C)
